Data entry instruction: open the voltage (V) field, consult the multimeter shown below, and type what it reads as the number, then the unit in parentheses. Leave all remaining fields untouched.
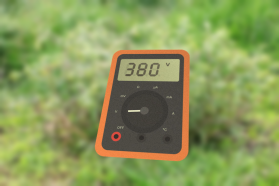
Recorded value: 380 (V)
